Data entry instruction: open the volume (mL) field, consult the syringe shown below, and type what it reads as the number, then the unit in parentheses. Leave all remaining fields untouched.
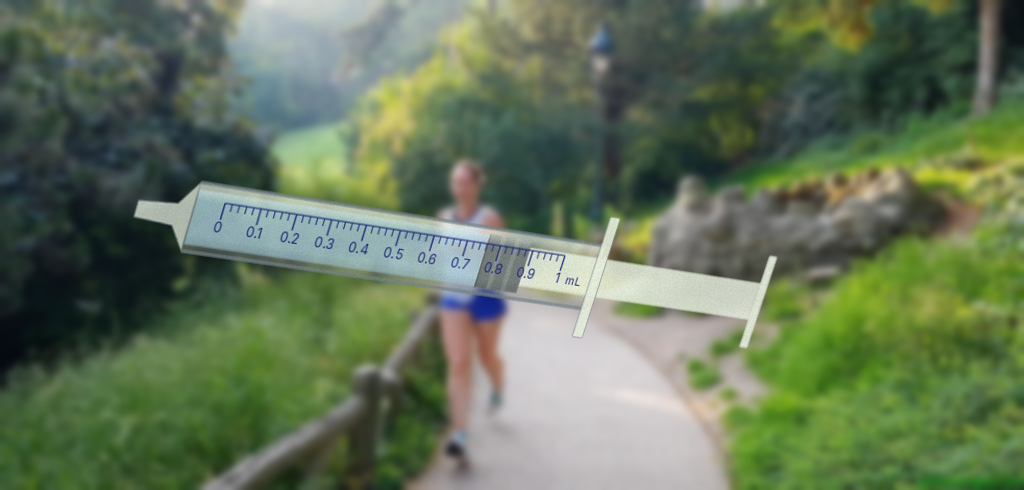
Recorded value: 0.76 (mL)
